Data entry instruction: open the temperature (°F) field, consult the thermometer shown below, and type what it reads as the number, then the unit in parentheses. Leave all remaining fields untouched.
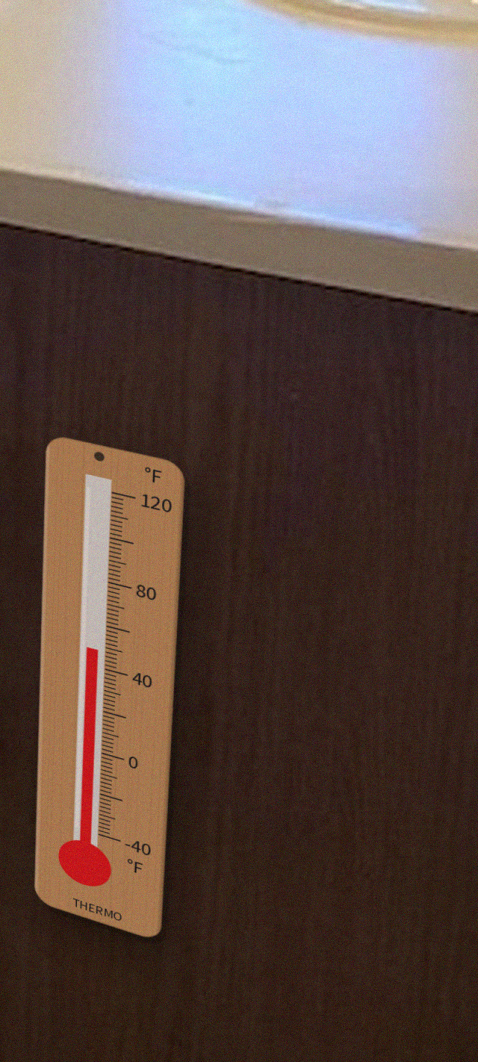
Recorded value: 48 (°F)
